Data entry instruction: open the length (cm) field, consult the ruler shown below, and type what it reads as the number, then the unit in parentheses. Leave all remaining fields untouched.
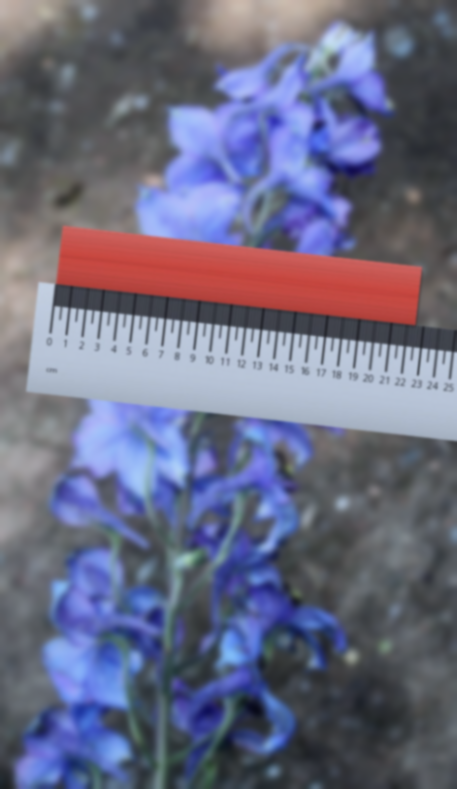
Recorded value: 22.5 (cm)
